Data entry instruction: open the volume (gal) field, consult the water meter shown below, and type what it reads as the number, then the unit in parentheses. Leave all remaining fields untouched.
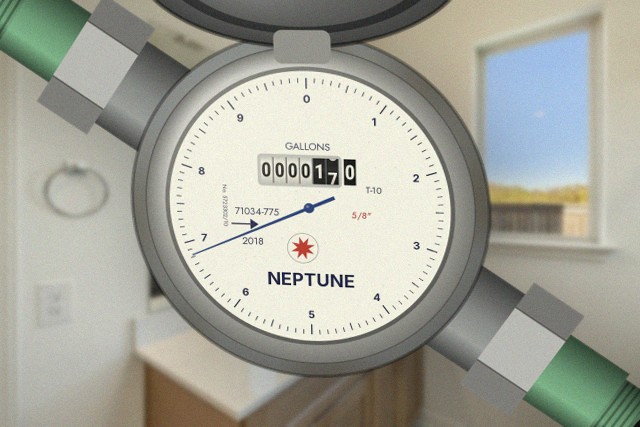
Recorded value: 166.8 (gal)
